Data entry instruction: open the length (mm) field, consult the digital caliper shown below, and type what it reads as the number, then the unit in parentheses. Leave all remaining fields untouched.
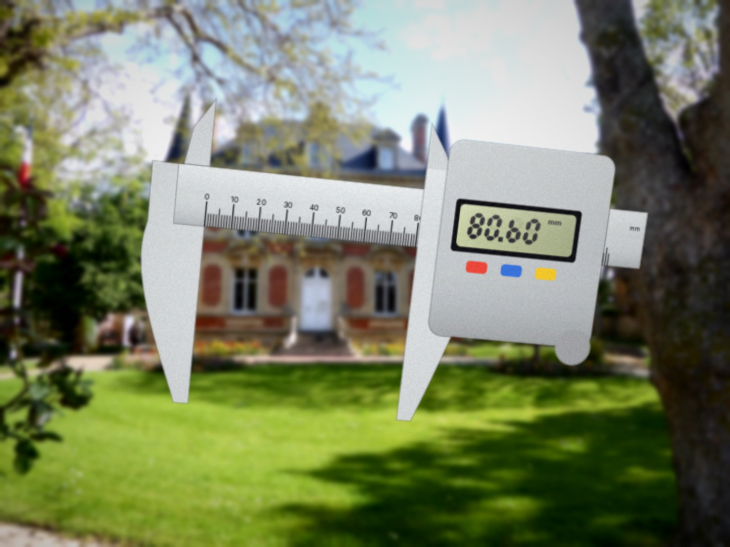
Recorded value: 80.60 (mm)
